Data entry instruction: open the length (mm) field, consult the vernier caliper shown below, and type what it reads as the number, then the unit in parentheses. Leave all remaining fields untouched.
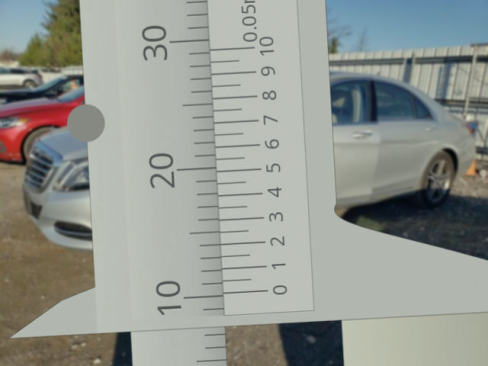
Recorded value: 10.2 (mm)
